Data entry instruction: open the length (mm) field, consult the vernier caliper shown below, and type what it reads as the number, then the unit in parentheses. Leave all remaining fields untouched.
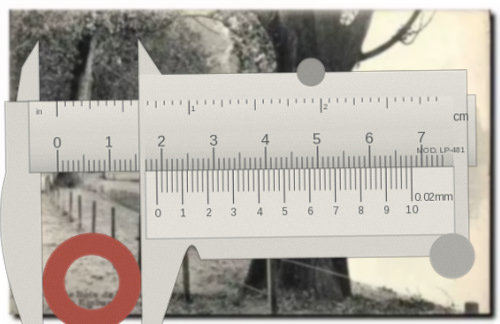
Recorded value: 19.0 (mm)
